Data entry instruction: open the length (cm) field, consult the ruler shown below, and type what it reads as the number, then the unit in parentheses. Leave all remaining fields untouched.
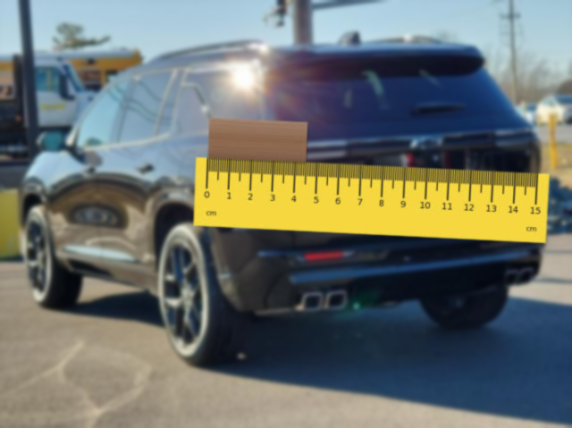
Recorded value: 4.5 (cm)
